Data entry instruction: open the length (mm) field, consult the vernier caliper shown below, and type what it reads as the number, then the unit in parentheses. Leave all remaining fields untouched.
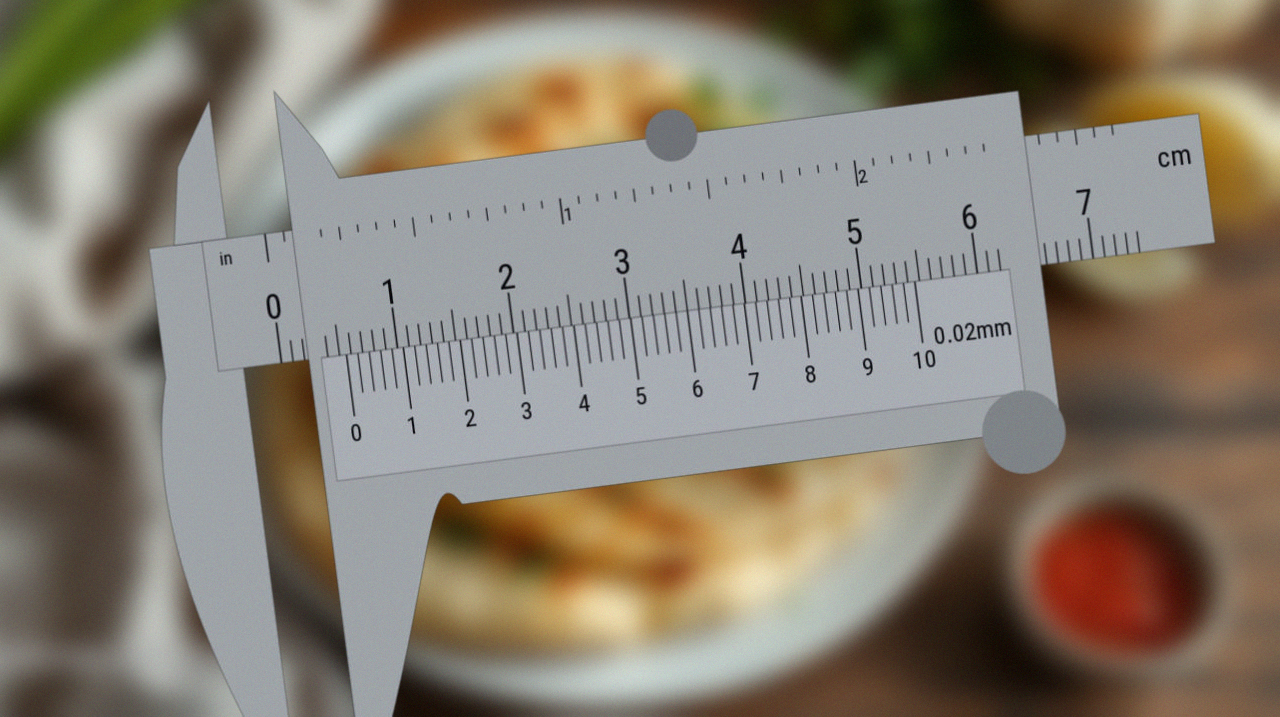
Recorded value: 5.6 (mm)
